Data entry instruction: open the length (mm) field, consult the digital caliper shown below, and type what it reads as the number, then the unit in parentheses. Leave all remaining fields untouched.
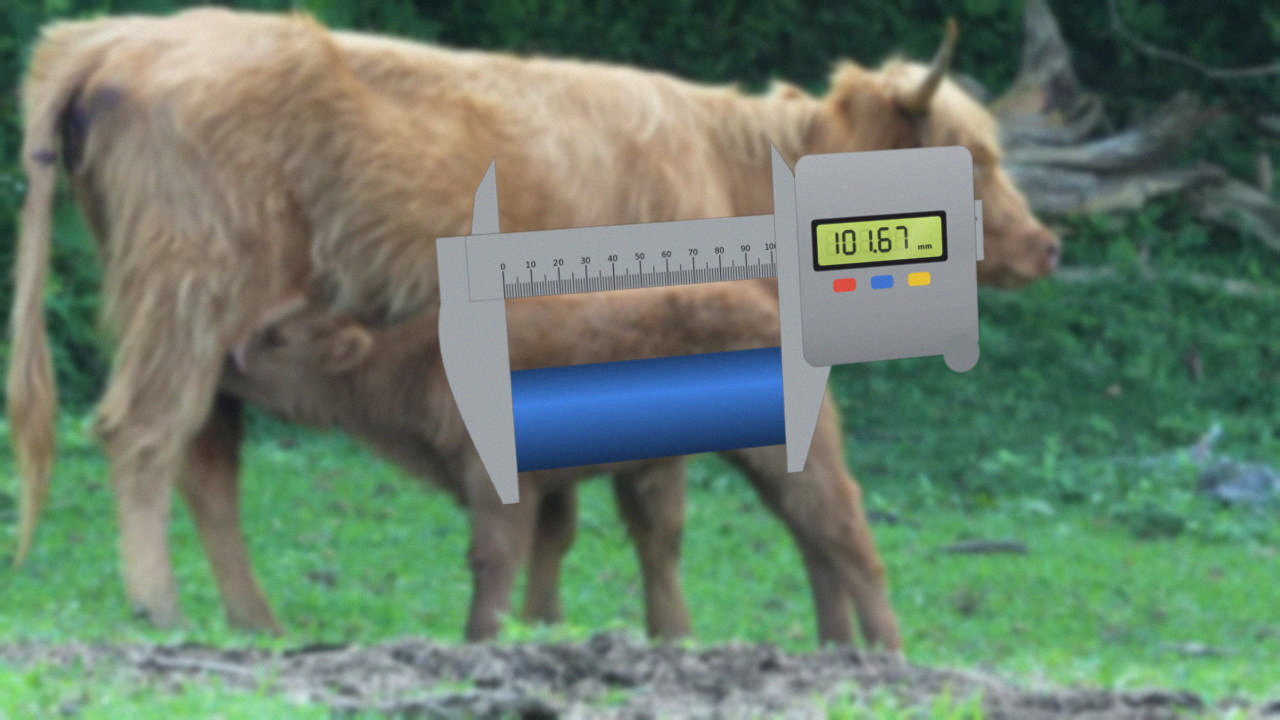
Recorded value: 101.67 (mm)
